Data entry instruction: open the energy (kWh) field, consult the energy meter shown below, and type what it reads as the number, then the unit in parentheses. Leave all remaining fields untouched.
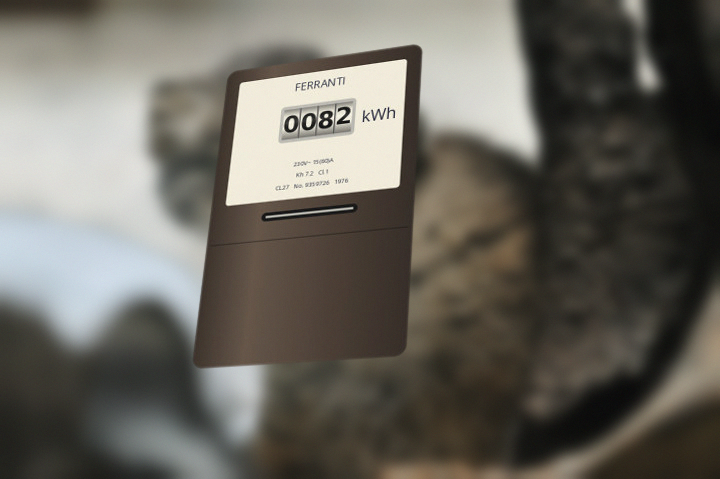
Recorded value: 82 (kWh)
